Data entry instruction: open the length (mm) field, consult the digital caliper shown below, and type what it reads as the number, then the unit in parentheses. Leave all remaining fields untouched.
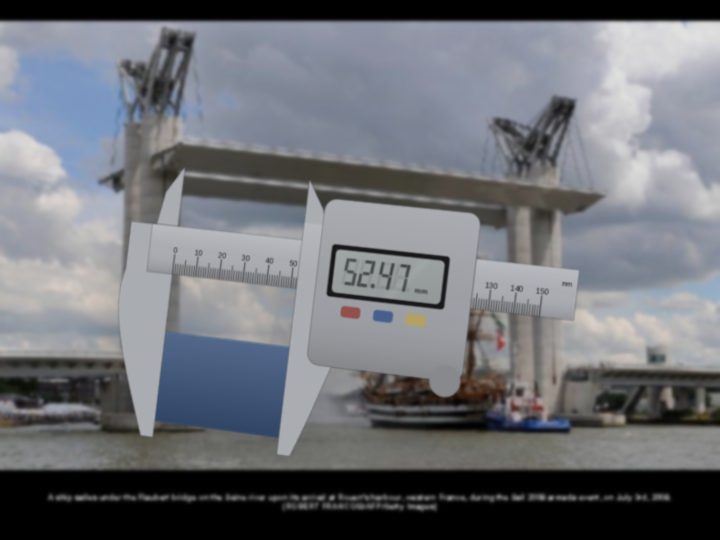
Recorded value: 52.47 (mm)
